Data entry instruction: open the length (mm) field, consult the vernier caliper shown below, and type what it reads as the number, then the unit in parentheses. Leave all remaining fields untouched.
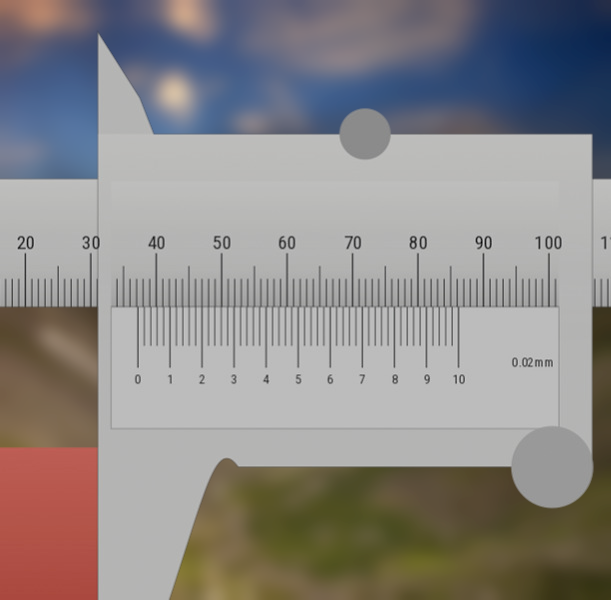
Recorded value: 37.2 (mm)
